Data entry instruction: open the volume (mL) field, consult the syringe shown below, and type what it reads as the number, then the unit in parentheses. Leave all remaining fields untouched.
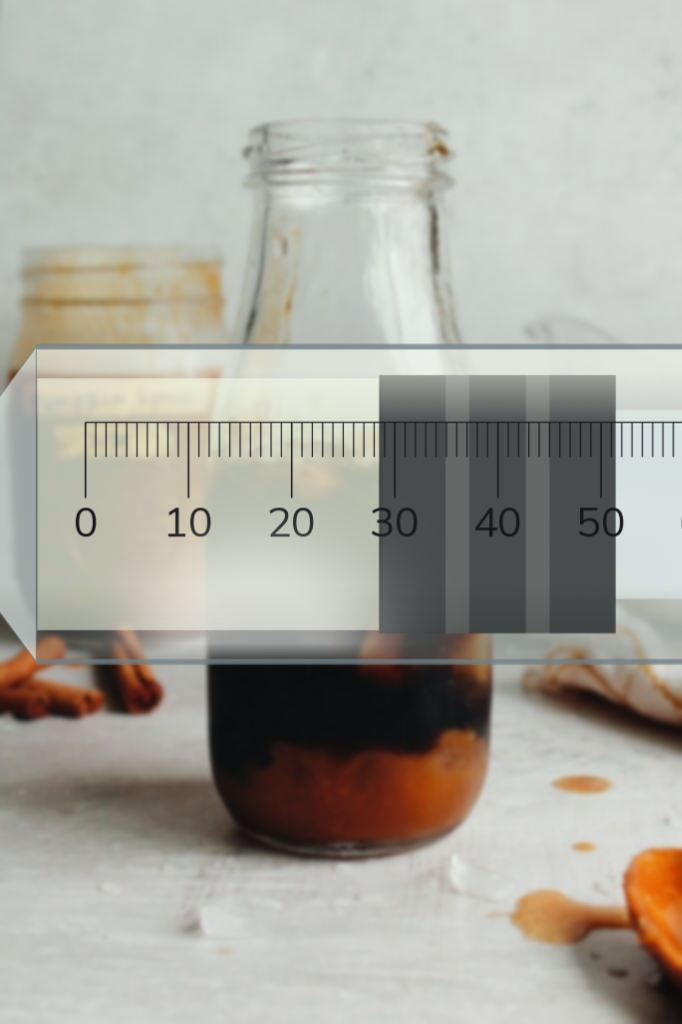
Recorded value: 28.5 (mL)
